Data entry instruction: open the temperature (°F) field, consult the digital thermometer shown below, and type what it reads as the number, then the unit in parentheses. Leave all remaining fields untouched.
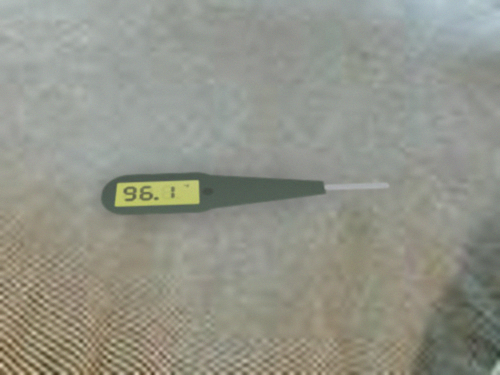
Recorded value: 96.1 (°F)
